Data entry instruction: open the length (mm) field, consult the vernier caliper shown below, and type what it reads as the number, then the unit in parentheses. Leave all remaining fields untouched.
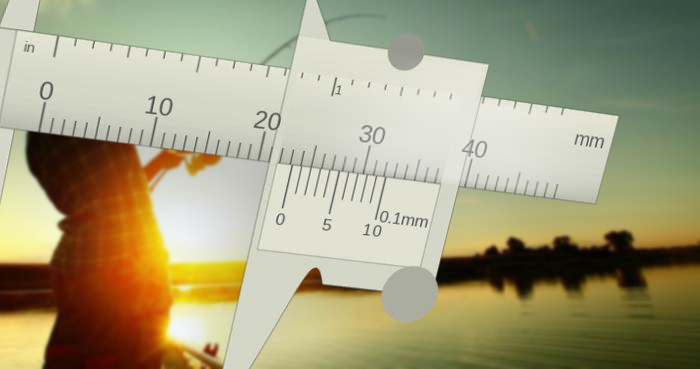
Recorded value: 23.2 (mm)
